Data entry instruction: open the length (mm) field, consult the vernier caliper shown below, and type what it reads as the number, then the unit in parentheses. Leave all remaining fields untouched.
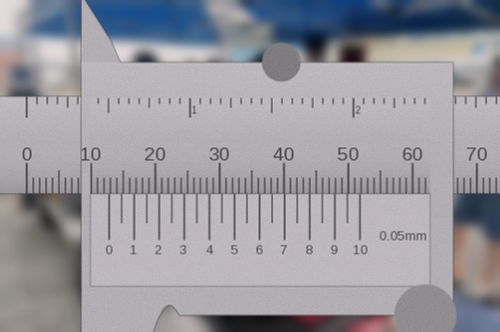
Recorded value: 12.8 (mm)
